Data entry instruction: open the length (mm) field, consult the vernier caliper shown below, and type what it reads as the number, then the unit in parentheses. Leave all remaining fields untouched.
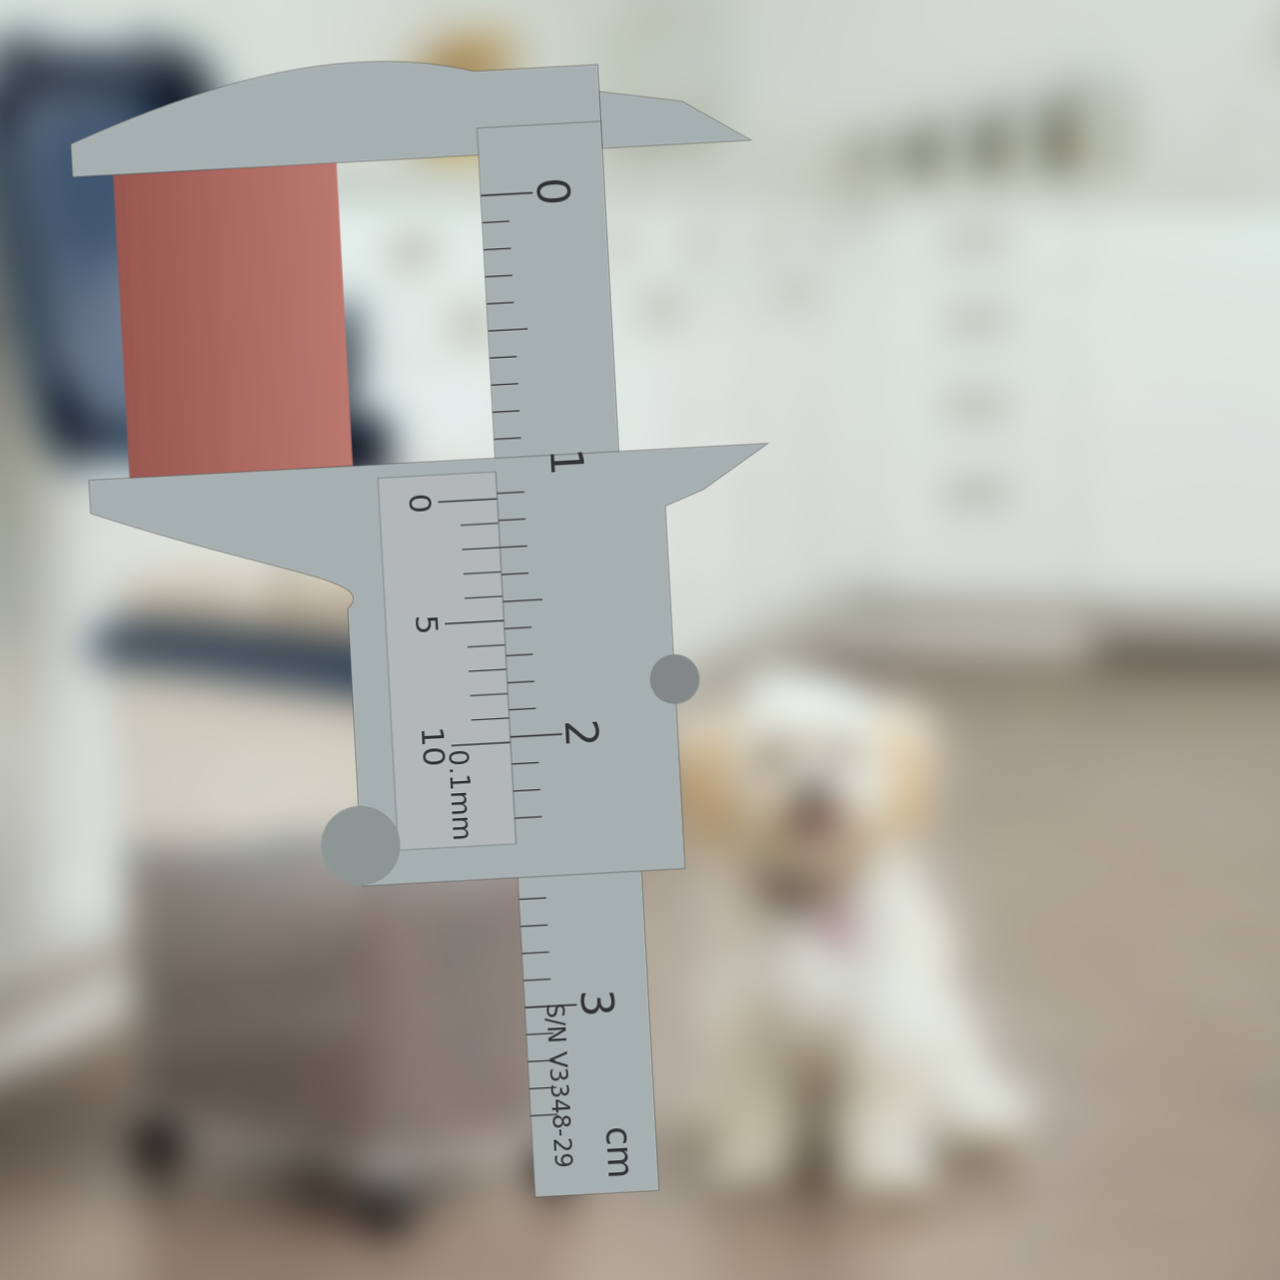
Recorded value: 11.2 (mm)
